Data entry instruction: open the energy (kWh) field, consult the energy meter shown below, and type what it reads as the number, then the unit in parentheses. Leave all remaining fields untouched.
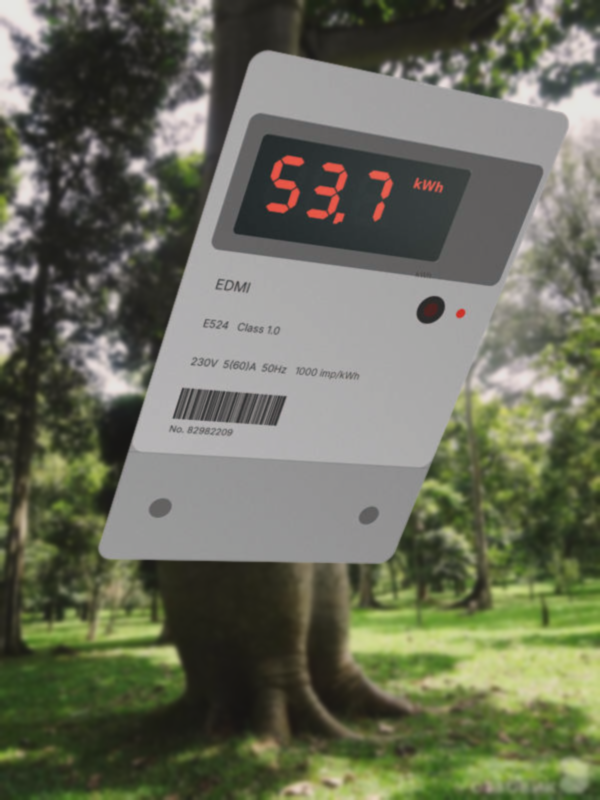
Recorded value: 53.7 (kWh)
